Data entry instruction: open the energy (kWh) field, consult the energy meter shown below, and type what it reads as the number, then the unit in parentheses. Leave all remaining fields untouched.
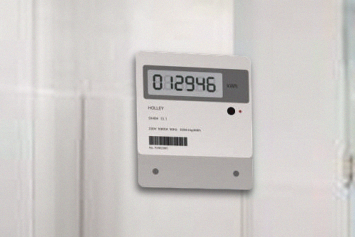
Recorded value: 12946 (kWh)
